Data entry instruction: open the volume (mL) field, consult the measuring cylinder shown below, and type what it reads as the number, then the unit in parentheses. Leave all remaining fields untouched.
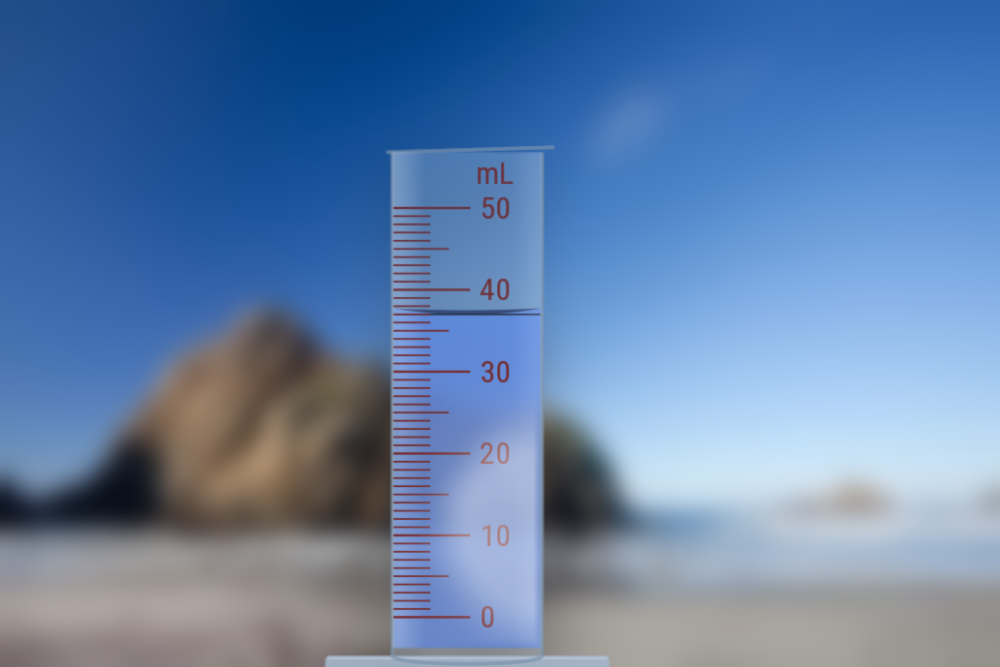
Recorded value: 37 (mL)
